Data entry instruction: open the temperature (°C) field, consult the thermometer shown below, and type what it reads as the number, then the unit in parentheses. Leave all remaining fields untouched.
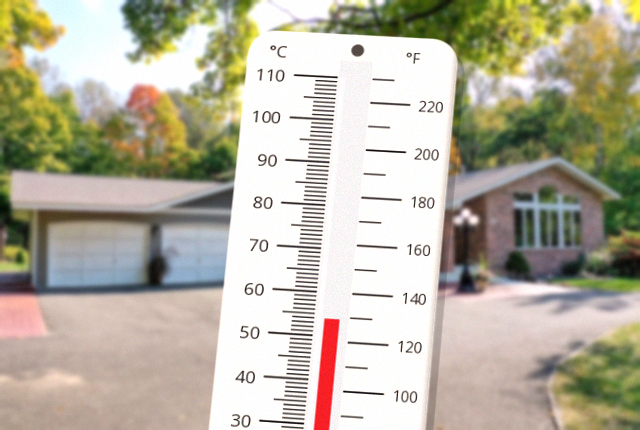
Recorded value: 54 (°C)
